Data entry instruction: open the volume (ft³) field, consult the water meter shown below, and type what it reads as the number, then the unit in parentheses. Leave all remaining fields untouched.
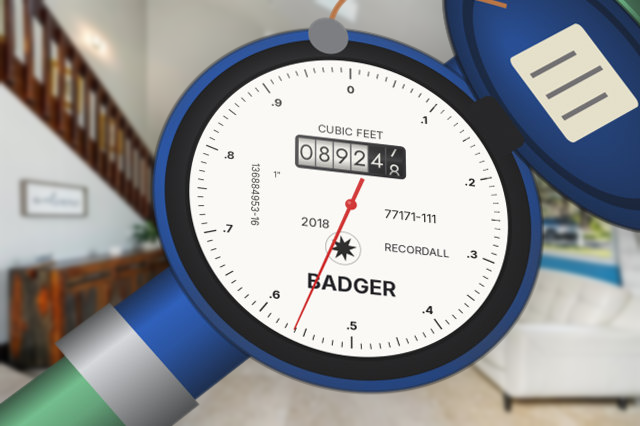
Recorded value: 89247.56 (ft³)
